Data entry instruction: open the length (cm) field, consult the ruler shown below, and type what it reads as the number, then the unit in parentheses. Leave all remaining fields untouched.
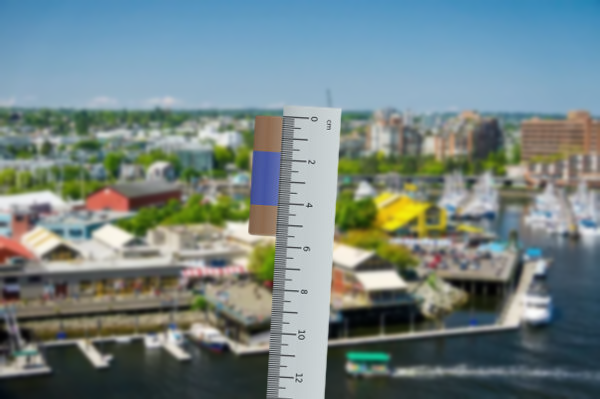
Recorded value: 5.5 (cm)
